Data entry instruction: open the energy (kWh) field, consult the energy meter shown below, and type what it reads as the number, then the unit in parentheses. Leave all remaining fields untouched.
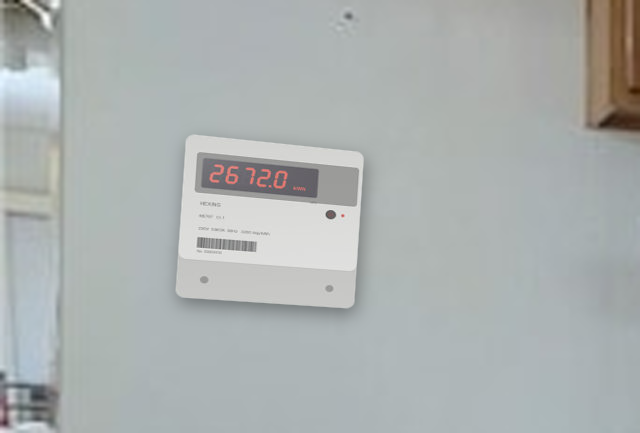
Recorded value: 2672.0 (kWh)
